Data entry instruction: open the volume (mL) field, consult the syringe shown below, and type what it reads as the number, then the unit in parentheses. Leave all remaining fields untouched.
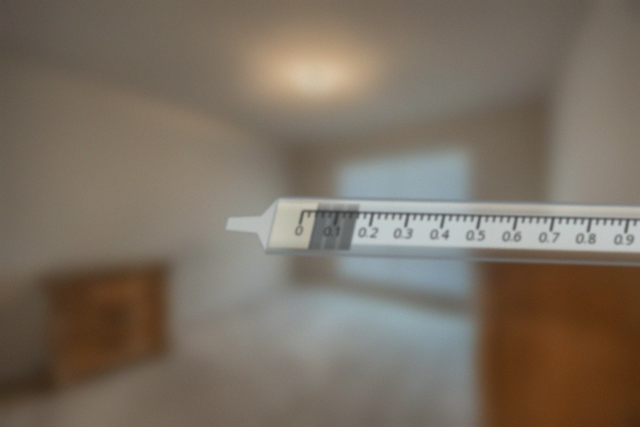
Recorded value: 0.04 (mL)
